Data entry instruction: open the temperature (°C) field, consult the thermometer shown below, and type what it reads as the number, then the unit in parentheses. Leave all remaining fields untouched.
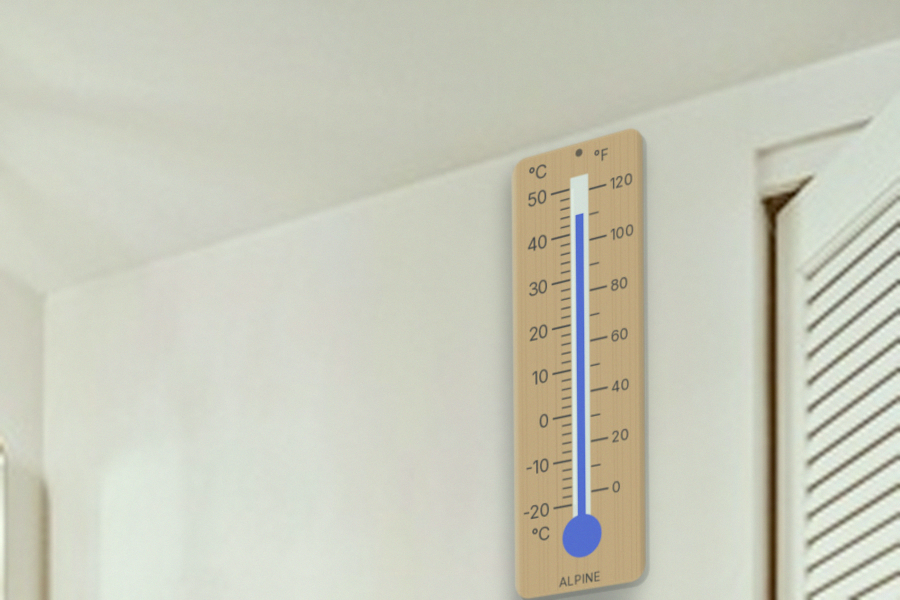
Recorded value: 44 (°C)
